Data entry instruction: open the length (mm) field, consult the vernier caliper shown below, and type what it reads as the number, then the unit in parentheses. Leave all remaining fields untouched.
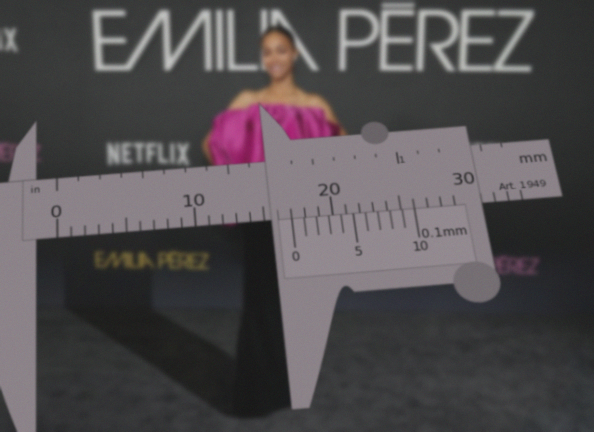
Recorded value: 17.0 (mm)
